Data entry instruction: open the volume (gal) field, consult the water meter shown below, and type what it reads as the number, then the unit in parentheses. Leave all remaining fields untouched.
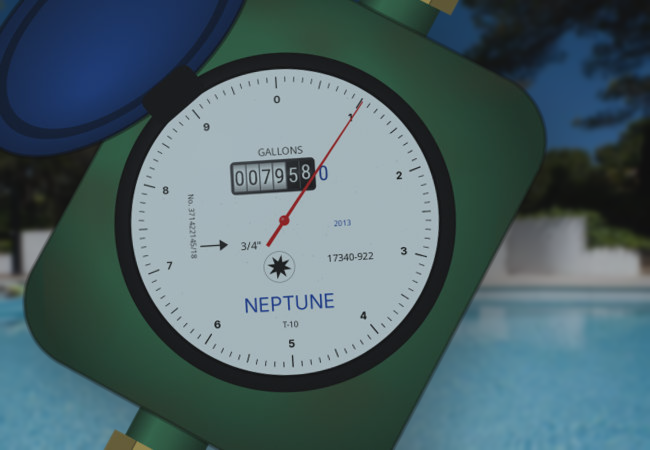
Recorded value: 79581.0 (gal)
